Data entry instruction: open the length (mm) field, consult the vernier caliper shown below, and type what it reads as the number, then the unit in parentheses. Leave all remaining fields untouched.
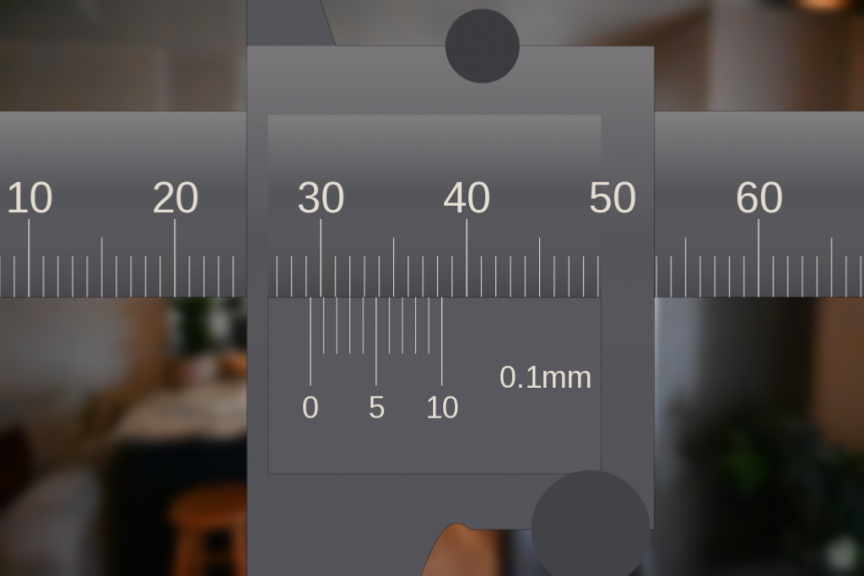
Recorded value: 29.3 (mm)
